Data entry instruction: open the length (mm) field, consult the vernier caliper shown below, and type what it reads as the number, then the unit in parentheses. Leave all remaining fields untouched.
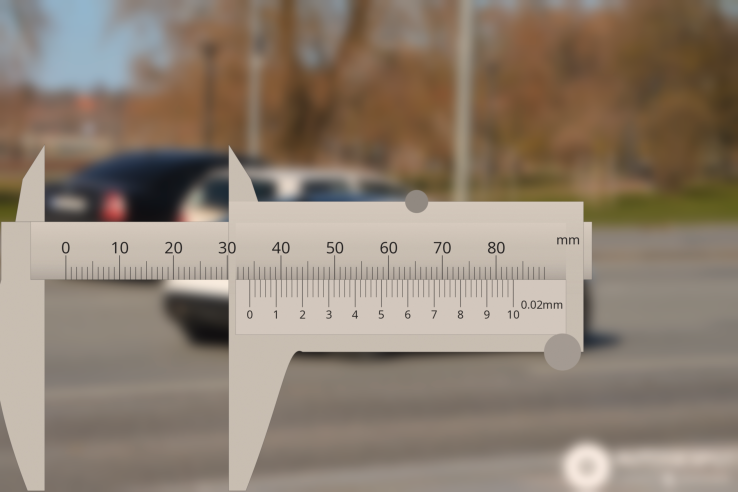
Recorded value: 34.2 (mm)
